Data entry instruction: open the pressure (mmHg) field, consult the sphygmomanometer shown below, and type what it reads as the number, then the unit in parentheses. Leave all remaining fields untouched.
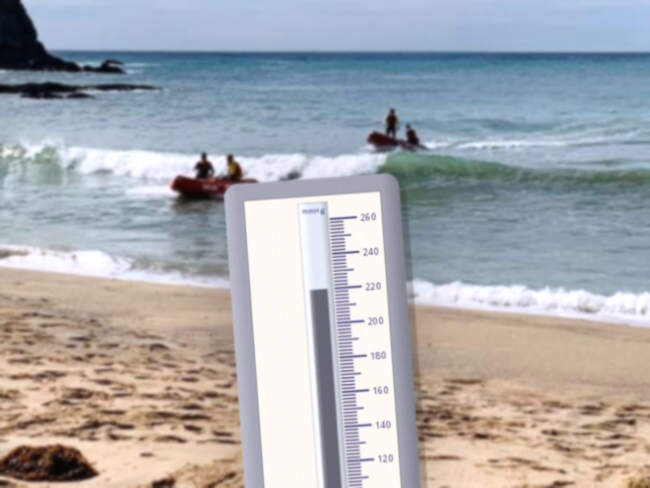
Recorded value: 220 (mmHg)
